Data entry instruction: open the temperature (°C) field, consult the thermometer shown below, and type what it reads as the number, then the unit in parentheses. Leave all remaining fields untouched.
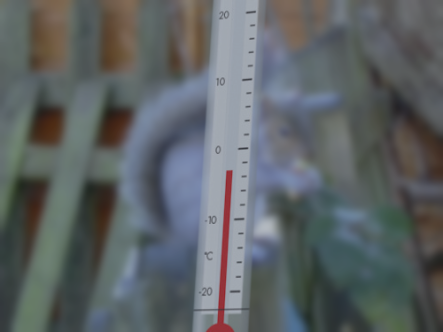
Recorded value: -3 (°C)
